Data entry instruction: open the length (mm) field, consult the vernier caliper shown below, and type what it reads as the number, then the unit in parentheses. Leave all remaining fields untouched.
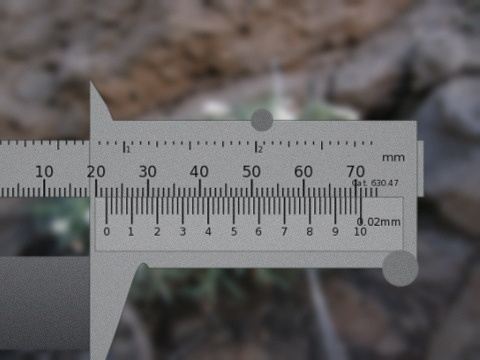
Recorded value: 22.0 (mm)
